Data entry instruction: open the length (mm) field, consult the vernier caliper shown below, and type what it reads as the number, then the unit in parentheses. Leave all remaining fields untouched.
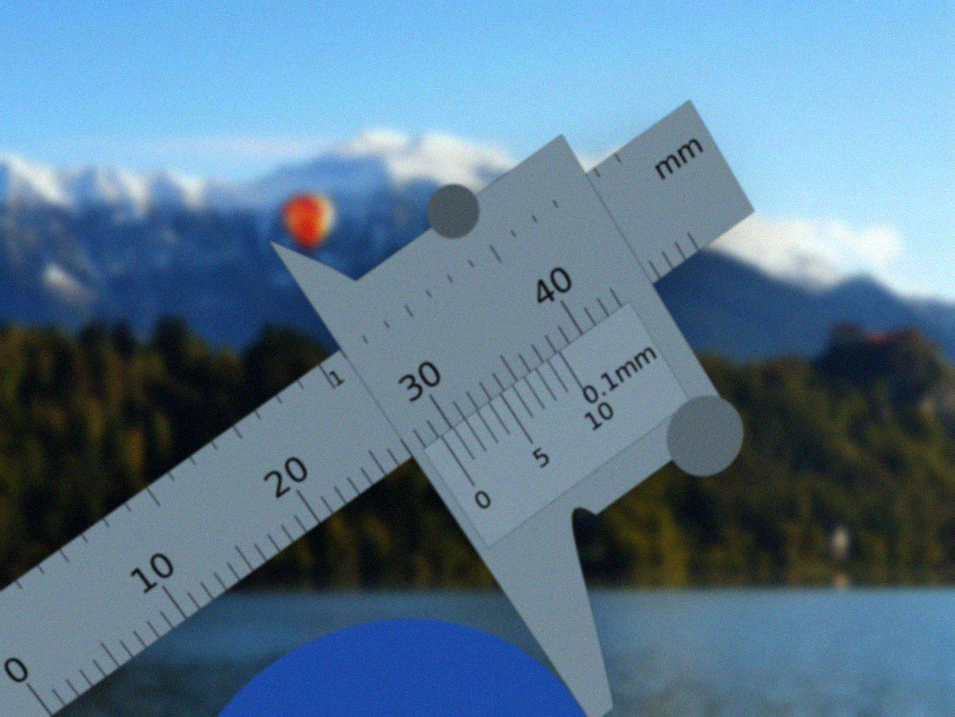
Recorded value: 29.2 (mm)
